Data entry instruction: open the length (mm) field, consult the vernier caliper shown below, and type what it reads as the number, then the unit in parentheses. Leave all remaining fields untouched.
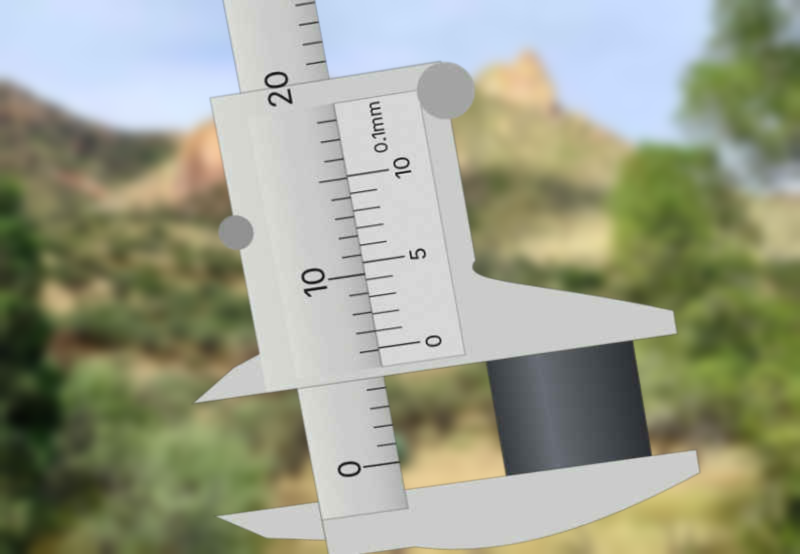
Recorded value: 6.1 (mm)
